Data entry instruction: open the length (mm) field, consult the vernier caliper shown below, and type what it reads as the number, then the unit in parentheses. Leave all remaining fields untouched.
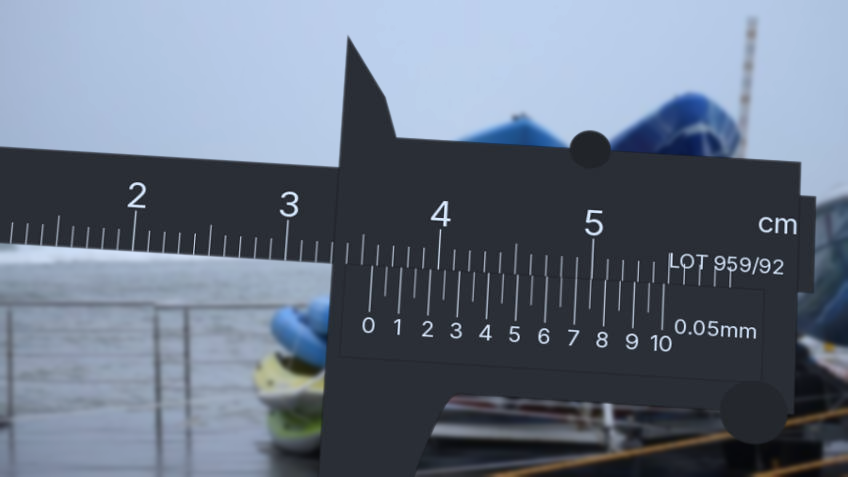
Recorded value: 35.7 (mm)
